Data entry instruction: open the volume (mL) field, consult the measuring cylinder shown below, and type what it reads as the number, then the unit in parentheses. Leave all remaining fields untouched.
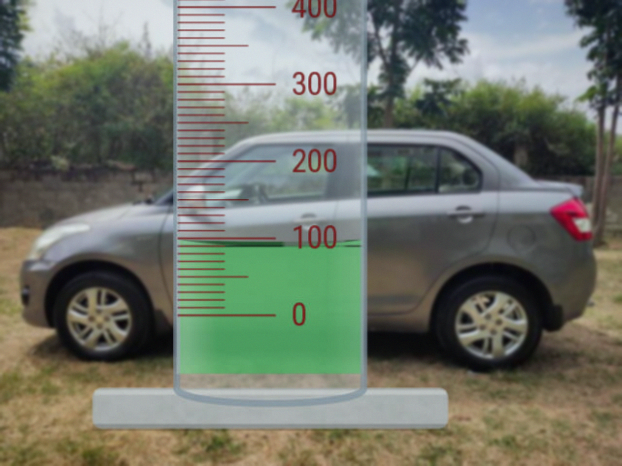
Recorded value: 90 (mL)
